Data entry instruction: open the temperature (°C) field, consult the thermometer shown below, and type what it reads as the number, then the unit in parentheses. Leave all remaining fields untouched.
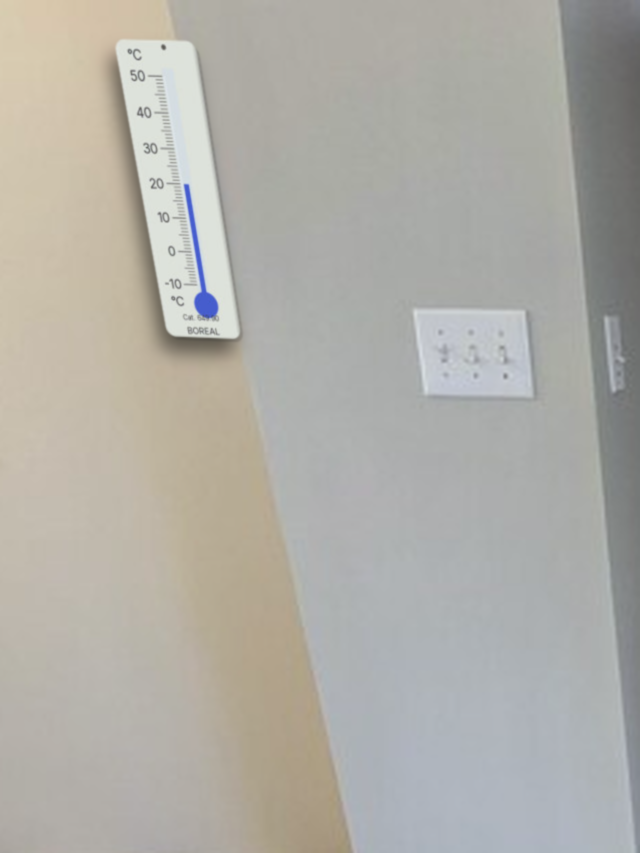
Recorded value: 20 (°C)
